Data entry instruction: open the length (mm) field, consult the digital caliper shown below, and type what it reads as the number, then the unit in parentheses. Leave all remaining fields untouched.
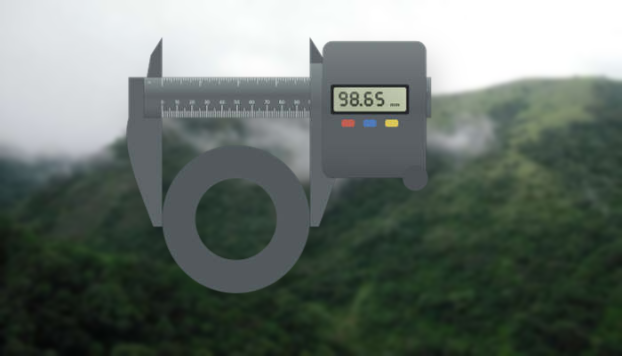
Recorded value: 98.65 (mm)
